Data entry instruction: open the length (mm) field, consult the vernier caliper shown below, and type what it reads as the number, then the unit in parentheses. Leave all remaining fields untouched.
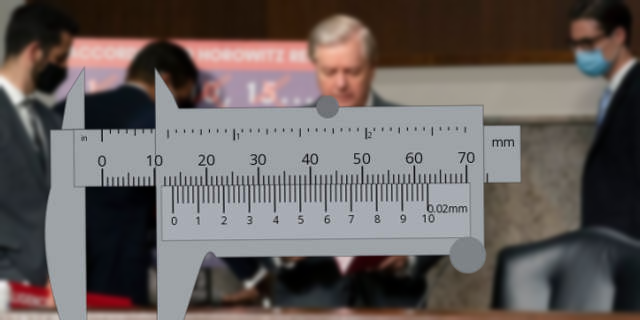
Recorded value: 13.5 (mm)
